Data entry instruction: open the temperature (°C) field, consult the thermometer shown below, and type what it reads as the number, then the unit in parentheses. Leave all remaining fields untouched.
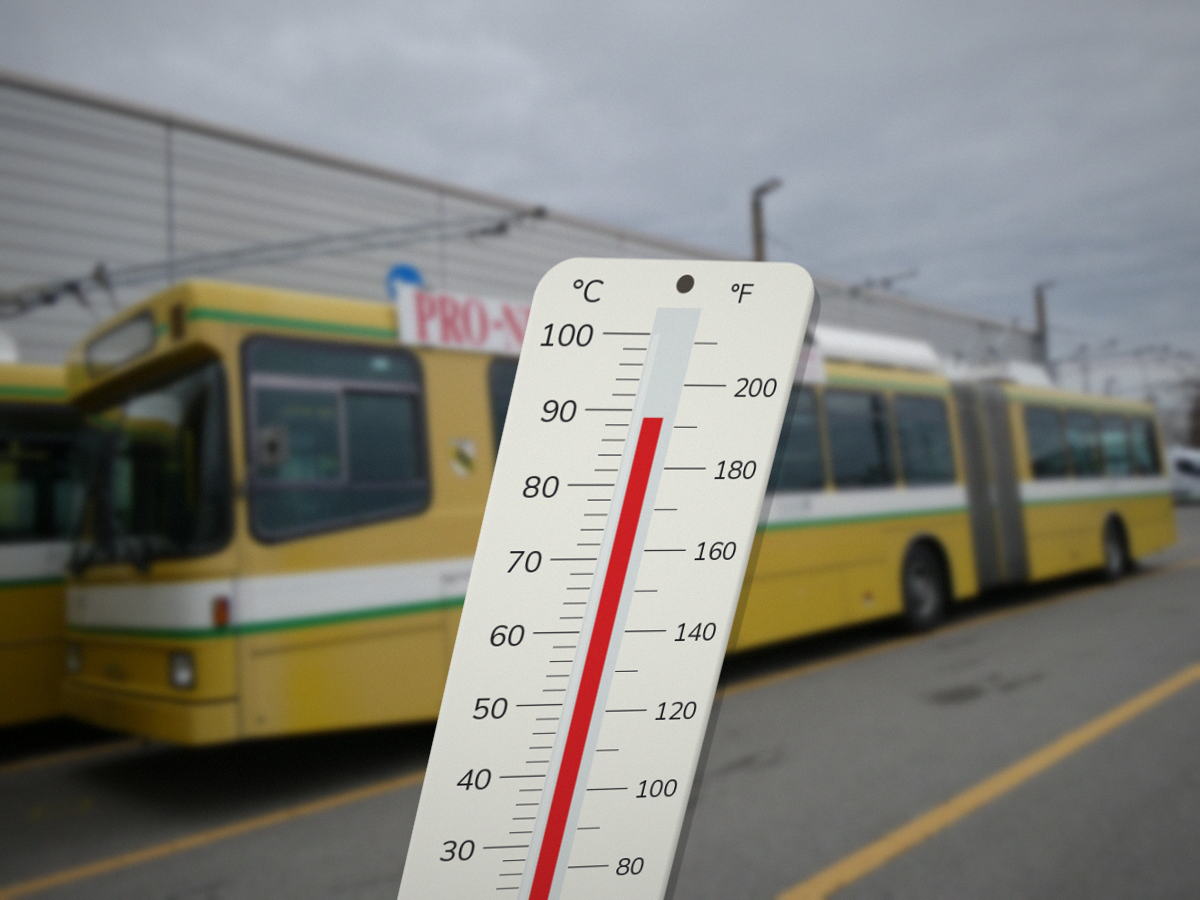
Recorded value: 89 (°C)
